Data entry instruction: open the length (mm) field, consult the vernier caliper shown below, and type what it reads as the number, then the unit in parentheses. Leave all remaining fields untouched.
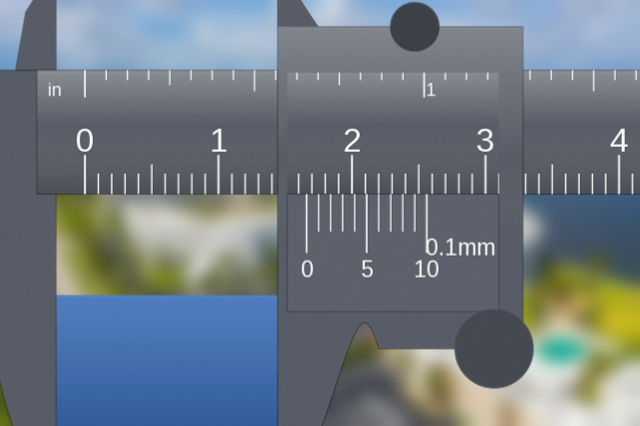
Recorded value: 16.6 (mm)
